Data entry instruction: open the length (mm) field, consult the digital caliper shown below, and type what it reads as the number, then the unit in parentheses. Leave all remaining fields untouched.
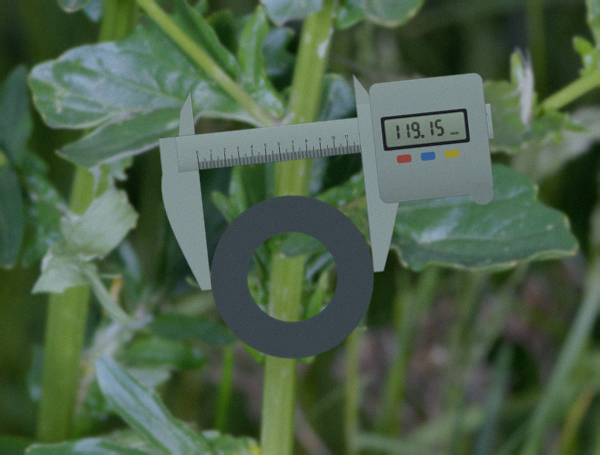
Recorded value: 119.15 (mm)
